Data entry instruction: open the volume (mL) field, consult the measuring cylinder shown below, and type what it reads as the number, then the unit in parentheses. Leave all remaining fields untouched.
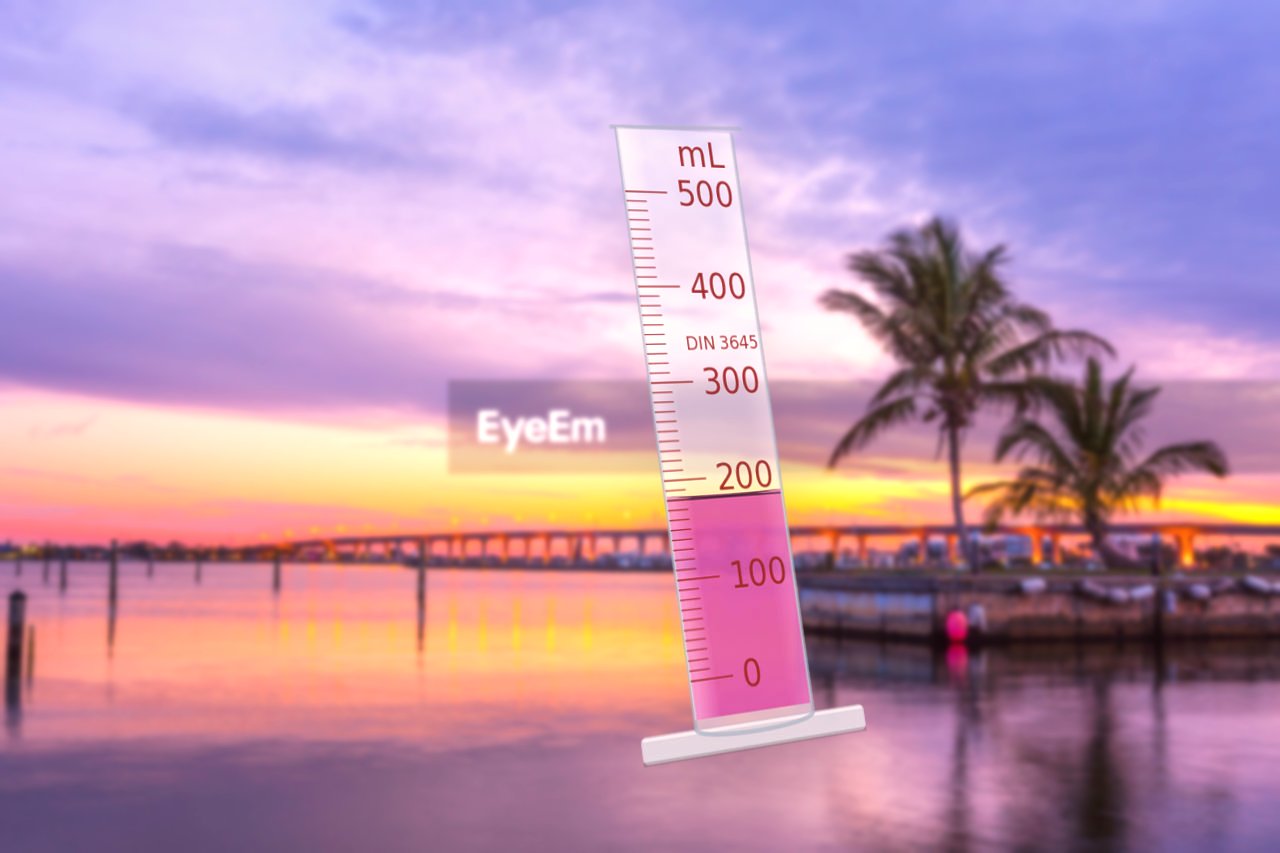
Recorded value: 180 (mL)
